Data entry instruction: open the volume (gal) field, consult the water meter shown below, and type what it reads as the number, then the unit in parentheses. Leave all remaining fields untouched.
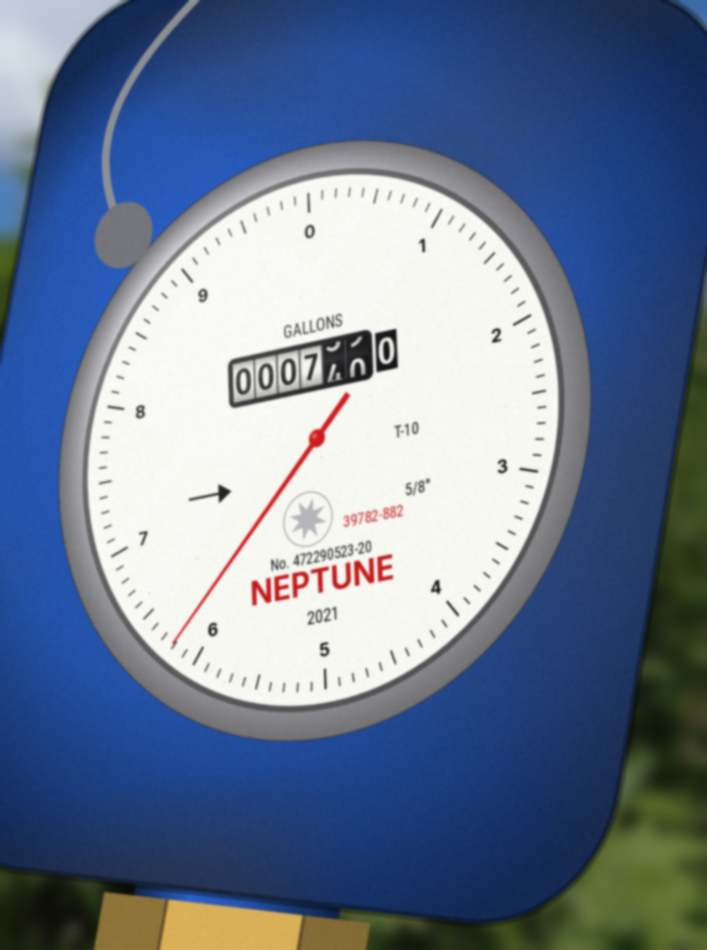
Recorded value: 7396.2 (gal)
